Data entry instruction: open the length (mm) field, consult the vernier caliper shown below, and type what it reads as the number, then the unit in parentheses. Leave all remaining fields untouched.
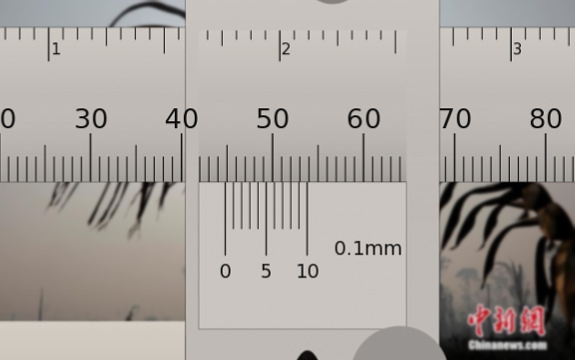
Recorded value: 44.8 (mm)
